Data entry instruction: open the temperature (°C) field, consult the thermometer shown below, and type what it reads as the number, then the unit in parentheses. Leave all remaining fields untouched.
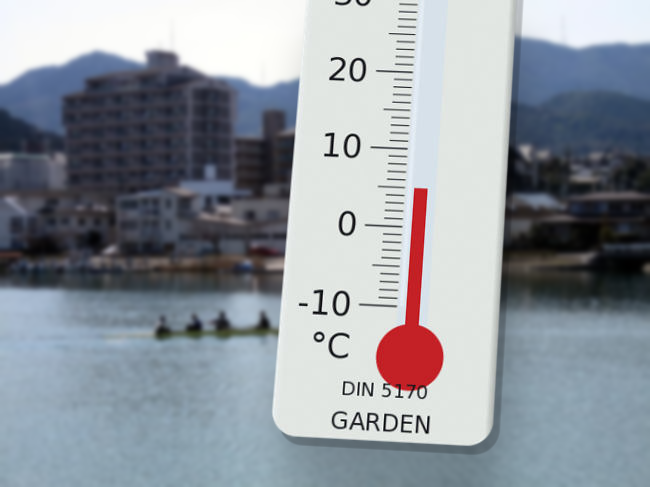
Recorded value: 5 (°C)
